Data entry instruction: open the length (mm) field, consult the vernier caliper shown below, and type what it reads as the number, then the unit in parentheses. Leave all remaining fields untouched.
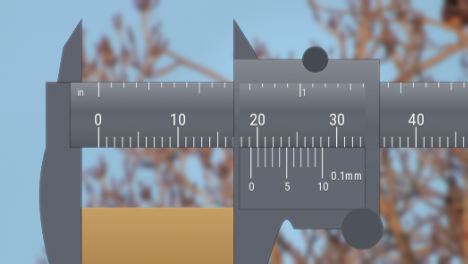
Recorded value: 19.2 (mm)
